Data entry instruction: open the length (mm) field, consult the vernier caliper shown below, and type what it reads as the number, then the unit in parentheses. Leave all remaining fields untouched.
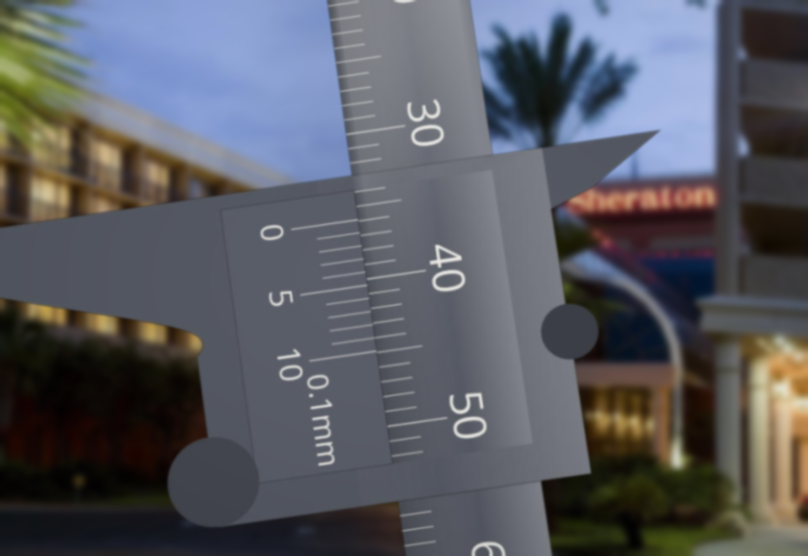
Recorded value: 35.9 (mm)
